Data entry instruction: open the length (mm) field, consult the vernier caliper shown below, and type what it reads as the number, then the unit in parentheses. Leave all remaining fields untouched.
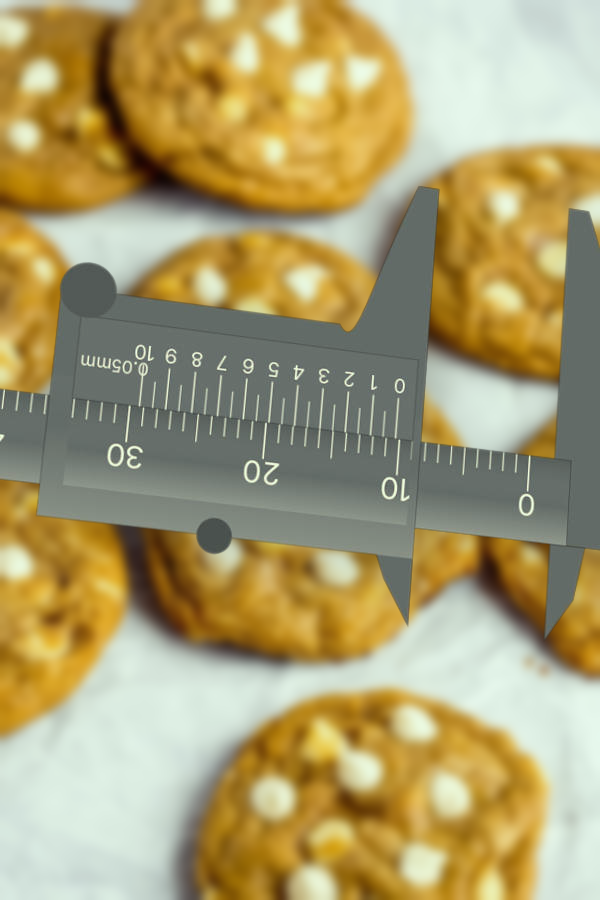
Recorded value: 10.3 (mm)
